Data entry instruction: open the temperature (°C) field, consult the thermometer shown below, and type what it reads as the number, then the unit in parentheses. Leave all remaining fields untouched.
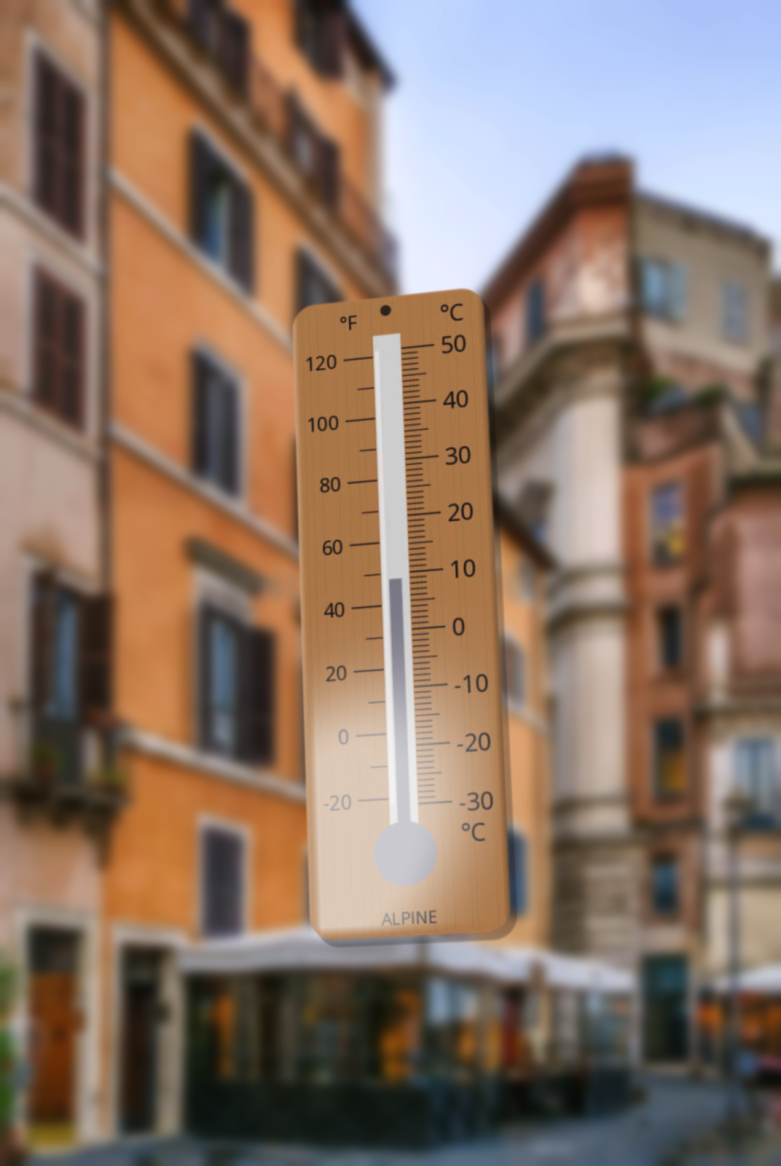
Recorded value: 9 (°C)
